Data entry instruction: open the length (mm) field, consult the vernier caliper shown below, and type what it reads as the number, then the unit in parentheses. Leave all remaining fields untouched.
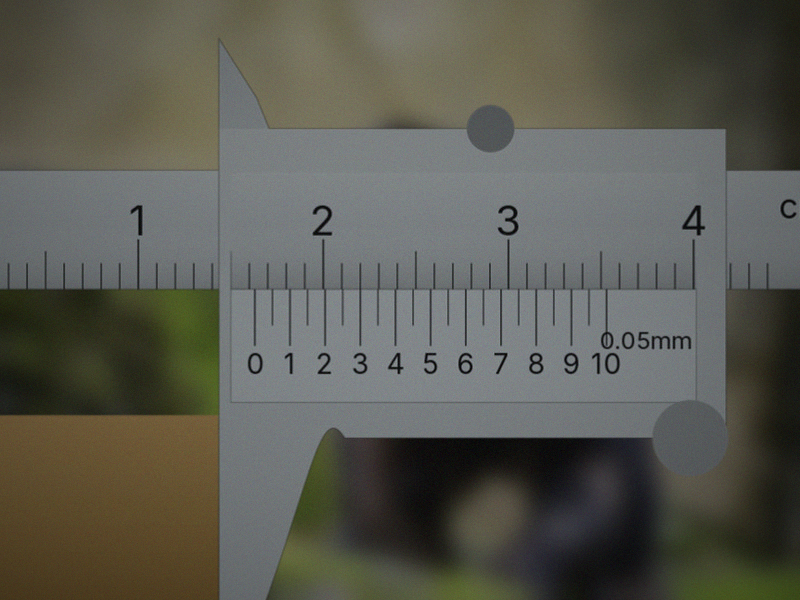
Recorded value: 16.3 (mm)
